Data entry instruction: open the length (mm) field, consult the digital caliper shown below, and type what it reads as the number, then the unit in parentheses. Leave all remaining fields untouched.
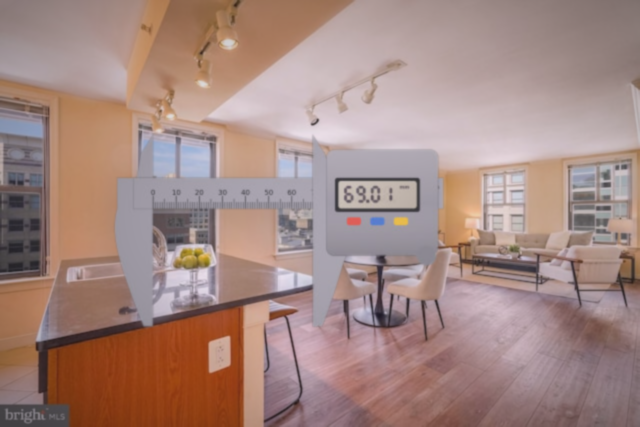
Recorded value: 69.01 (mm)
